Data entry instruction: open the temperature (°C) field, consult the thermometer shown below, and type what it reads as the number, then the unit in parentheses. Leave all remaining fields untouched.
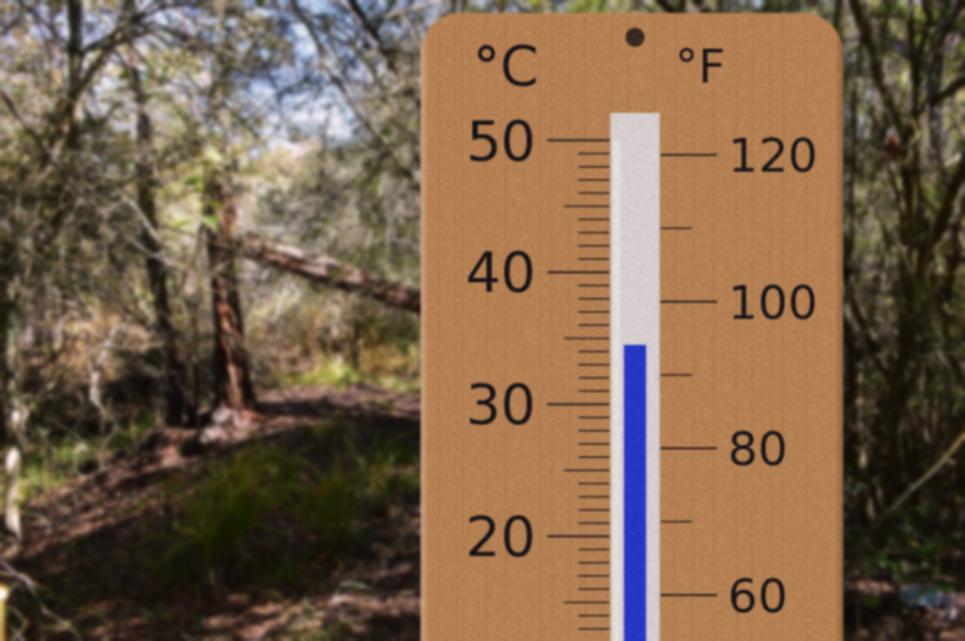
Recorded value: 34.5 (°C)
